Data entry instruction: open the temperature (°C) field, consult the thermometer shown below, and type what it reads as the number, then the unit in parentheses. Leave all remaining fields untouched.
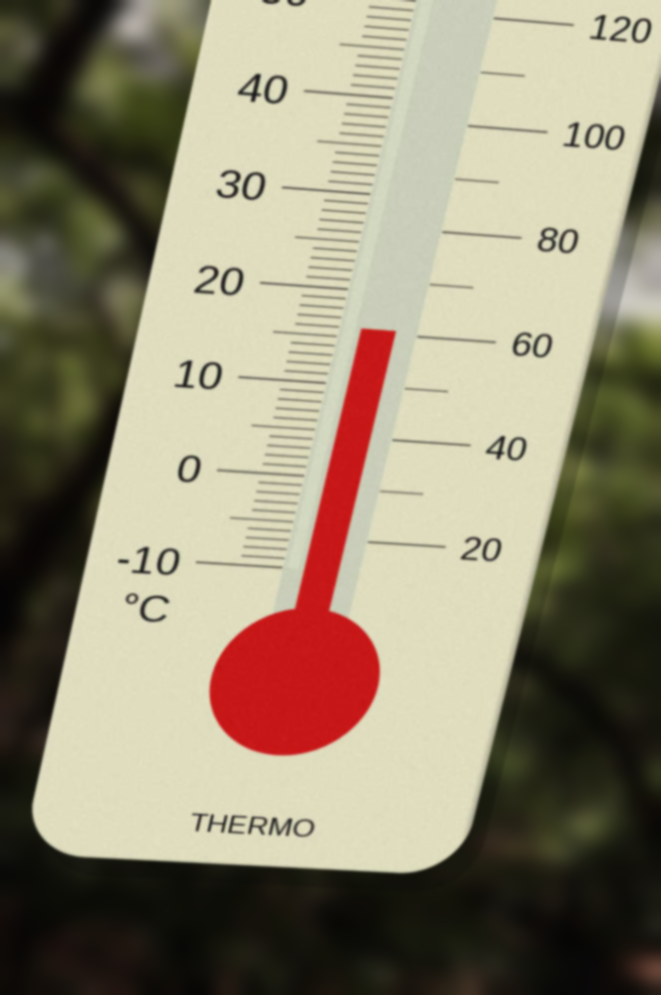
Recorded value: 16 (°C)
